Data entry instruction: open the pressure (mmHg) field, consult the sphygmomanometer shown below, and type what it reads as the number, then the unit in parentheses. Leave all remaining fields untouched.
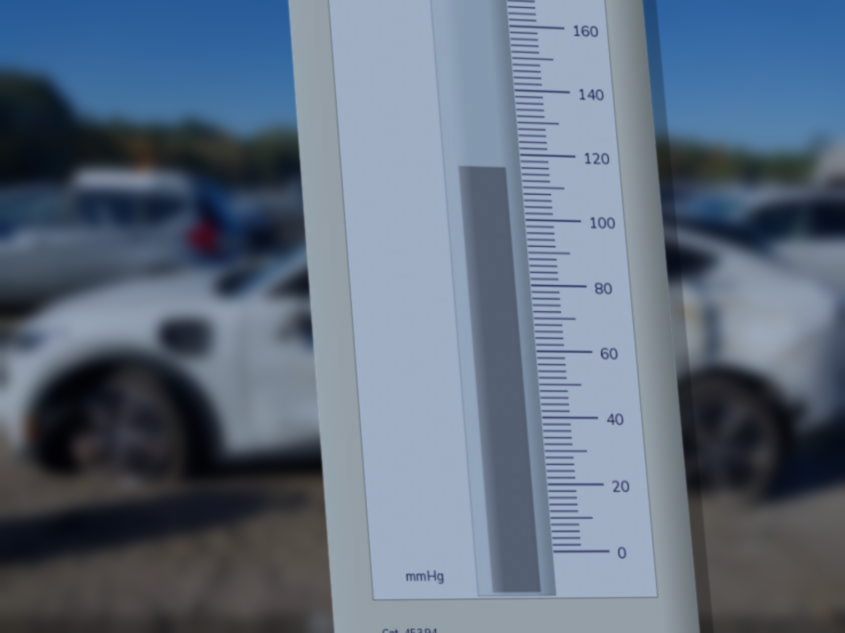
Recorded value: 116 (mmHg)
